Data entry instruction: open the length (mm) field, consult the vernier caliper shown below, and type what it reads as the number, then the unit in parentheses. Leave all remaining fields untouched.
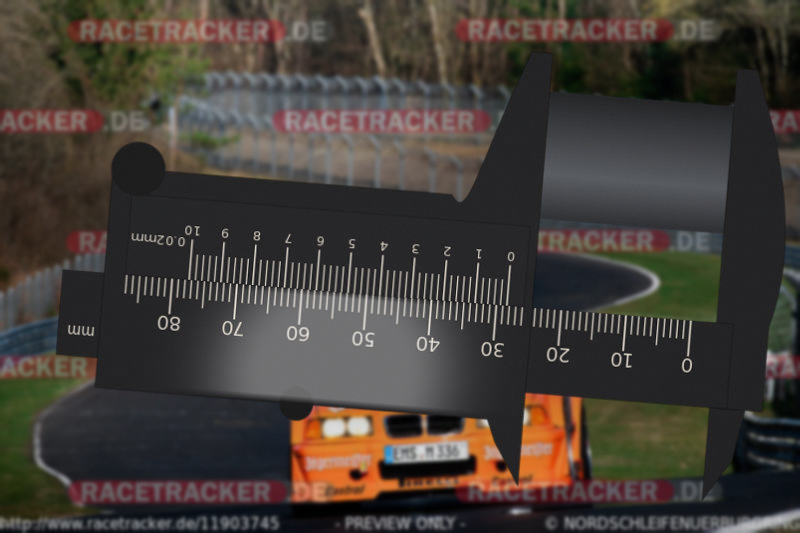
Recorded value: 28.4 (mm)
